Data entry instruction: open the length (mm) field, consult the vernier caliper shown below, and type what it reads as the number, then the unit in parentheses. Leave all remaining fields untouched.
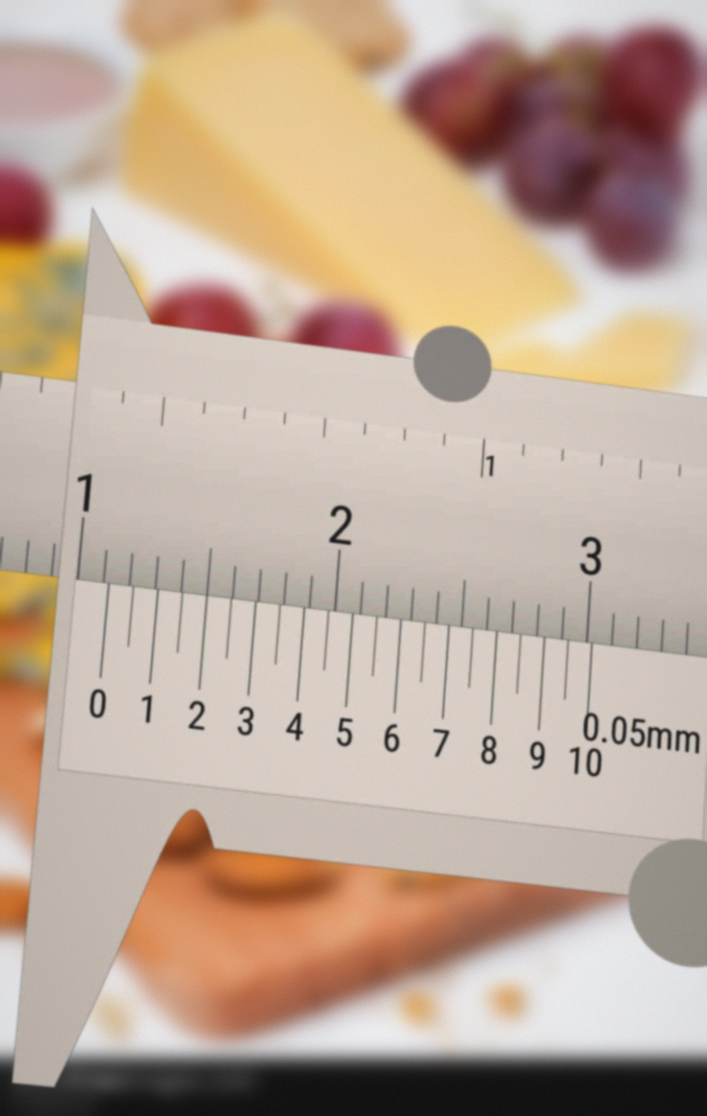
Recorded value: 11.2 (mm)
